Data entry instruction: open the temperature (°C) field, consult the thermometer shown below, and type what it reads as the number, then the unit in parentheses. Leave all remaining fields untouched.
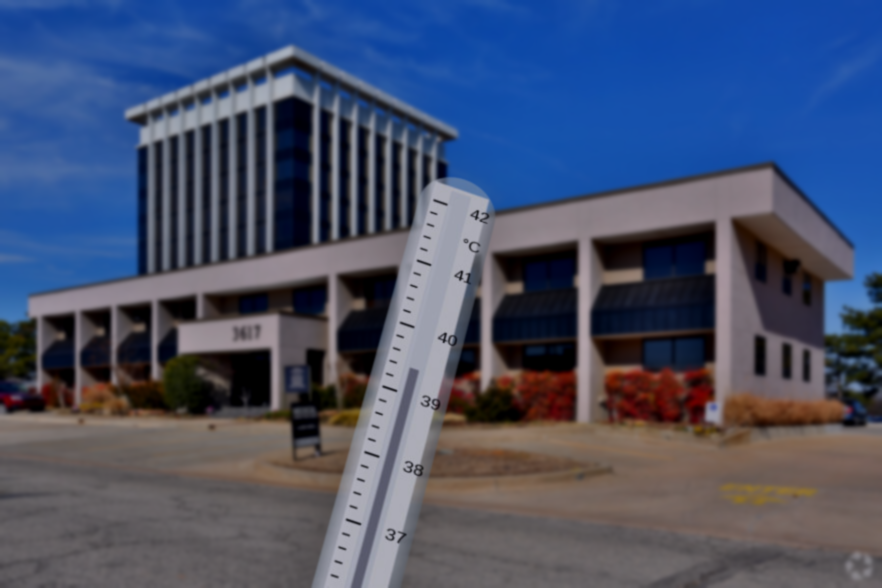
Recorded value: 39.4 (°C)
